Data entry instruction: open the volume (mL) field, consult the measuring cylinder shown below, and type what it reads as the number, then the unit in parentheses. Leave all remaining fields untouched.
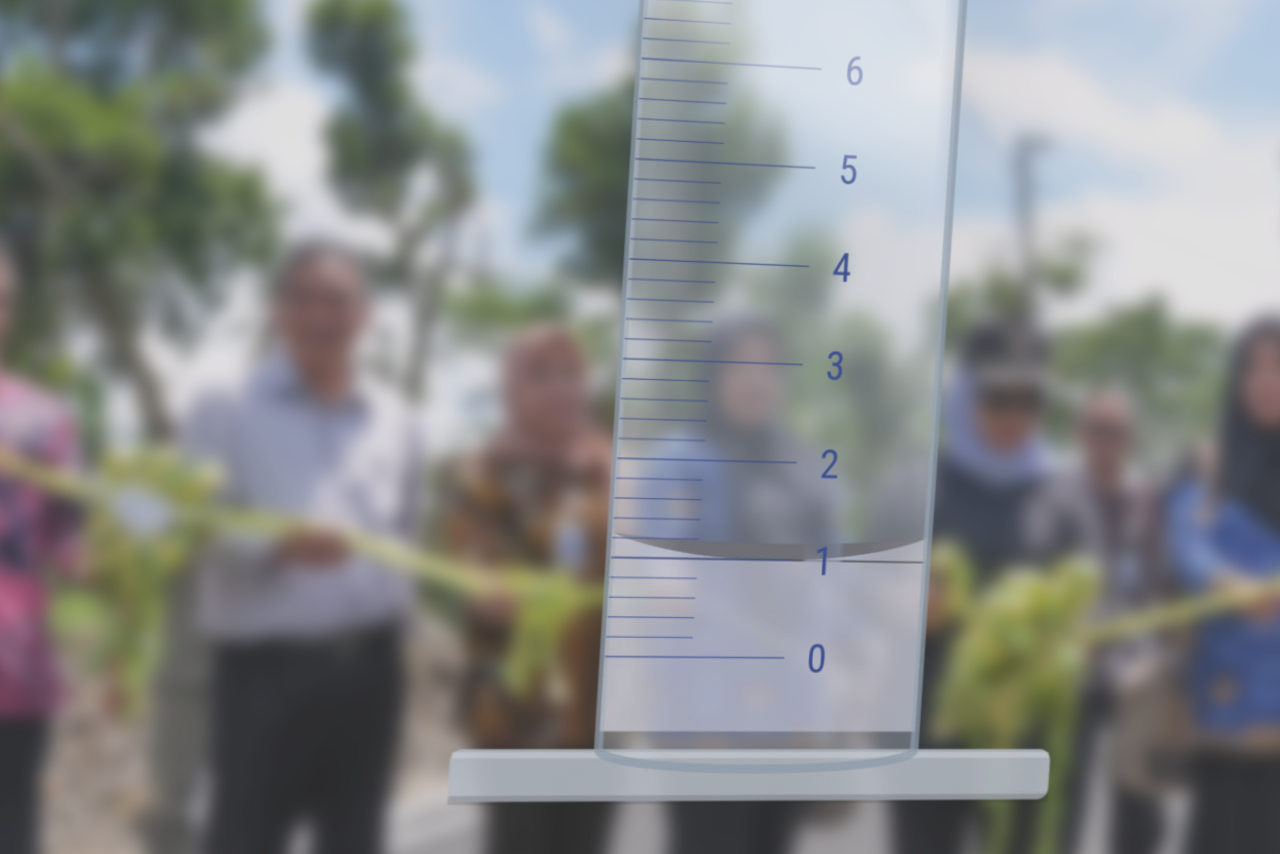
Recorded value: 1 (mL)
